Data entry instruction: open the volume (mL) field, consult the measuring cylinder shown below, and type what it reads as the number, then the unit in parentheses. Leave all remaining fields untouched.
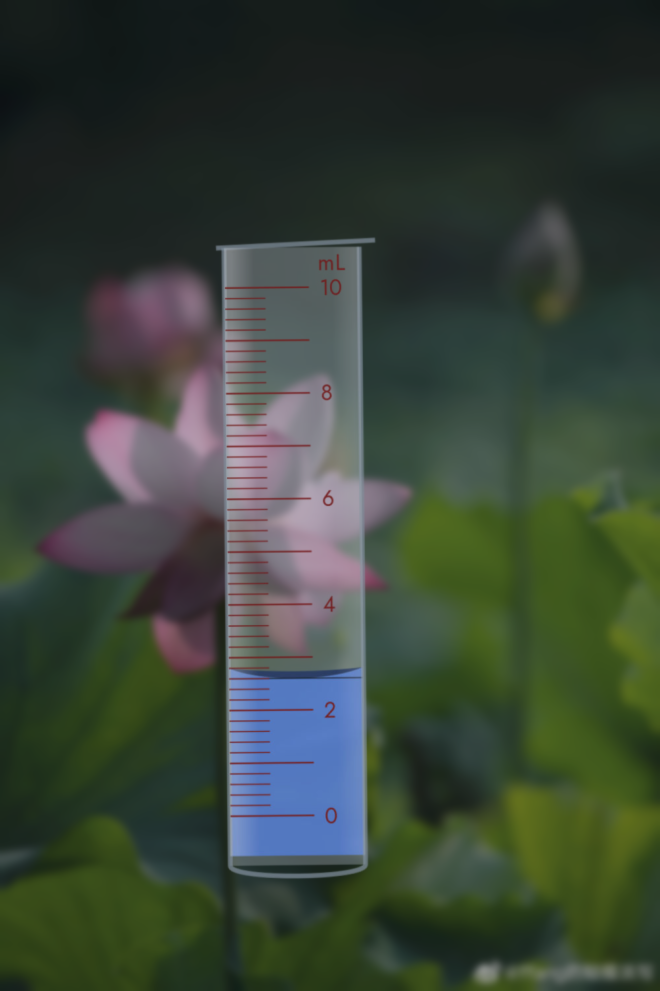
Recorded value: 2.6 (mL)
